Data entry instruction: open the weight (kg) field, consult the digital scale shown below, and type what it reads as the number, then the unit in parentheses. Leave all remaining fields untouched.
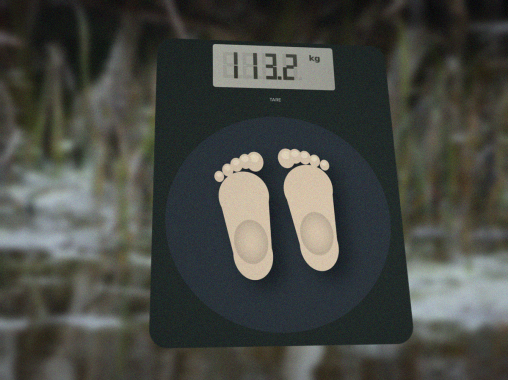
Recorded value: 113.2 (kg)
